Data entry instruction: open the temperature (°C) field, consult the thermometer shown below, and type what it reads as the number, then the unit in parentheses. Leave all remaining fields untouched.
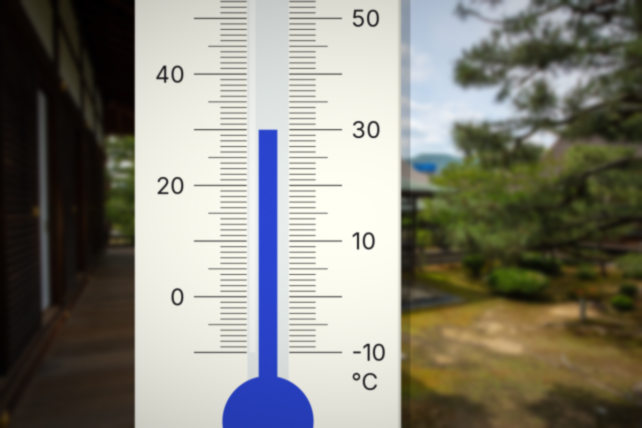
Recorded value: 30 (°C)
